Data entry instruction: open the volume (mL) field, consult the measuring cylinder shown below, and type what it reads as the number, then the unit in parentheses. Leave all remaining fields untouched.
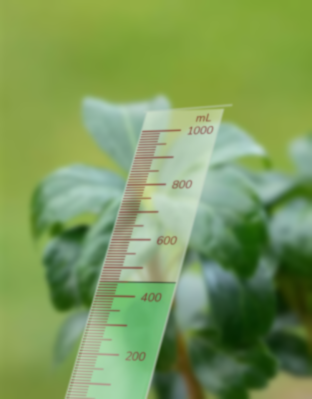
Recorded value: 450 (mL)
